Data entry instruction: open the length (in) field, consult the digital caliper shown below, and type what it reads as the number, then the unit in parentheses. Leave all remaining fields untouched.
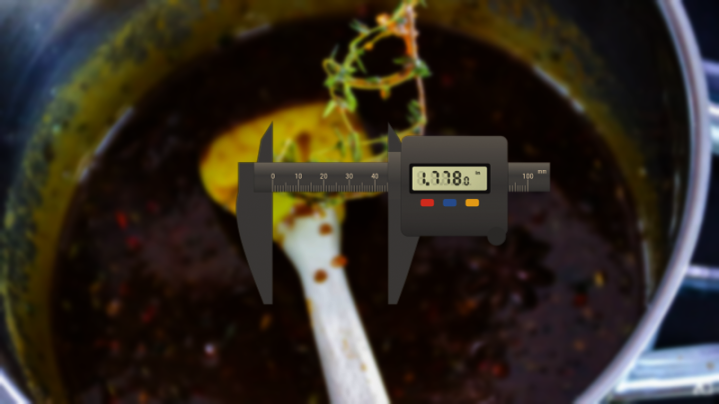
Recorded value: 1.7780 (in)
